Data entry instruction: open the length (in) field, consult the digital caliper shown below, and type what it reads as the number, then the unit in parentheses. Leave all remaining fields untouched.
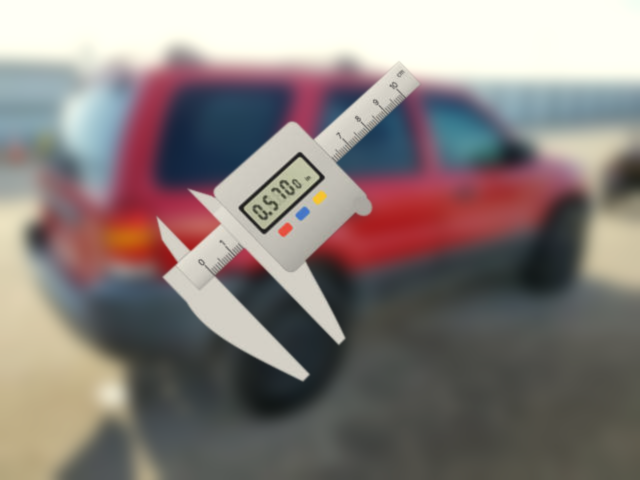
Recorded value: 0.5700 (in)
